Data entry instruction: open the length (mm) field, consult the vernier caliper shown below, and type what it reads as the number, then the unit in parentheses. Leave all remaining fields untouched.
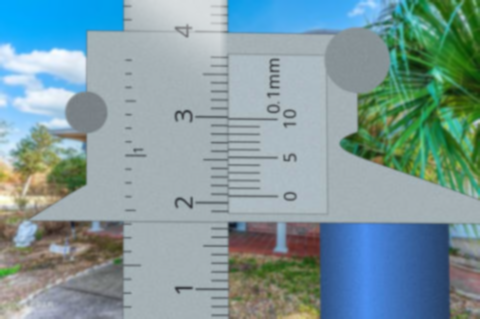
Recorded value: 20.8 (mm)
